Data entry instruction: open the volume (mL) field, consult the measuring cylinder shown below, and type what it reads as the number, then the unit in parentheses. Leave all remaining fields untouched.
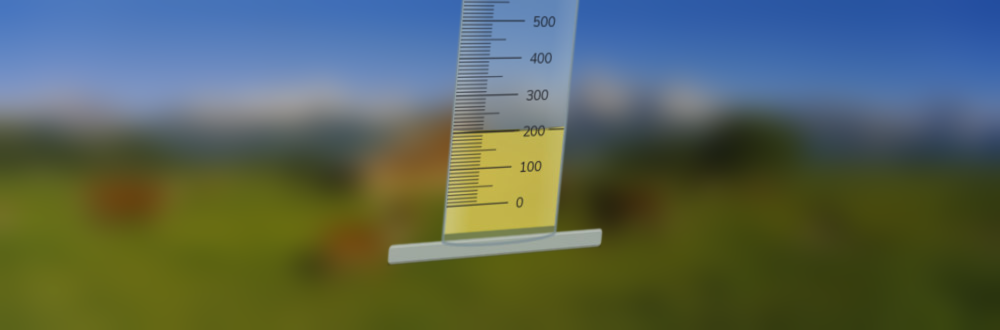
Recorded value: 200 (mL)
